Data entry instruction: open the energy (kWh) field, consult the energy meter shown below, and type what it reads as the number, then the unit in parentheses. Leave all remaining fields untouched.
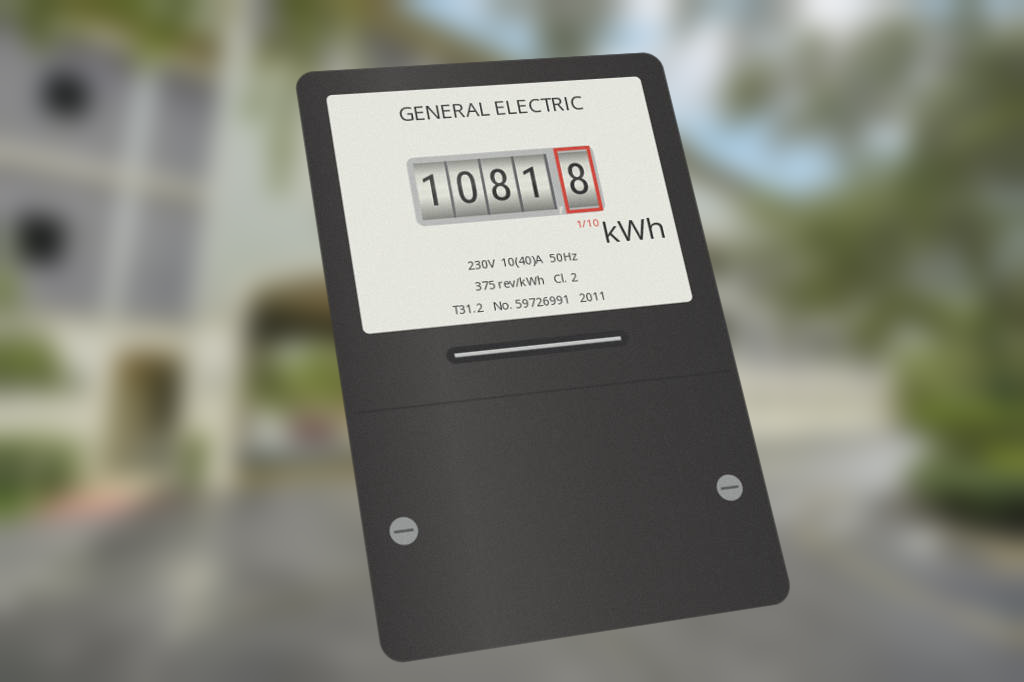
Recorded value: 1081.8 (kWh)
